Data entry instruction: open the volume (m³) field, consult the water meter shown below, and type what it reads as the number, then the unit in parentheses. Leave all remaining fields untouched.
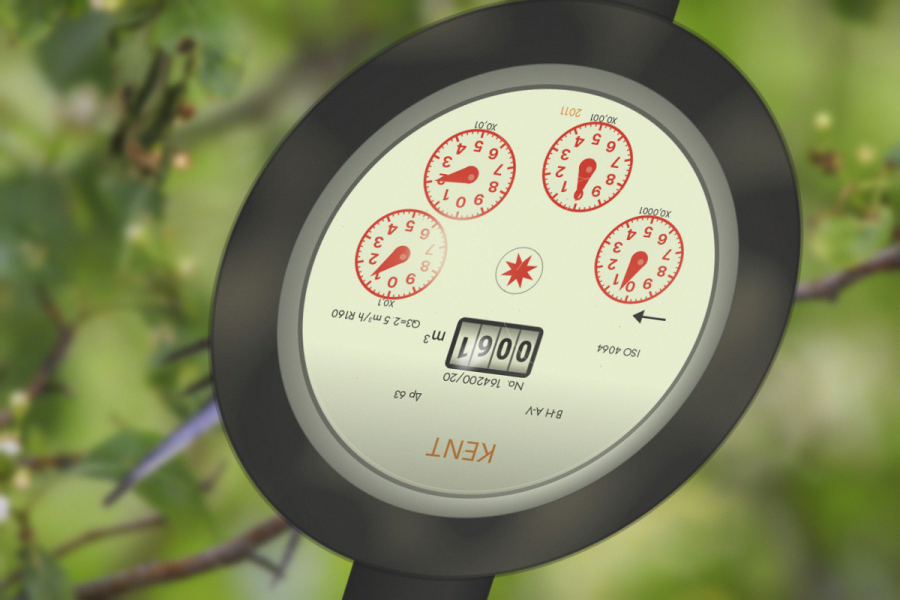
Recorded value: 61.1200 (m³)
